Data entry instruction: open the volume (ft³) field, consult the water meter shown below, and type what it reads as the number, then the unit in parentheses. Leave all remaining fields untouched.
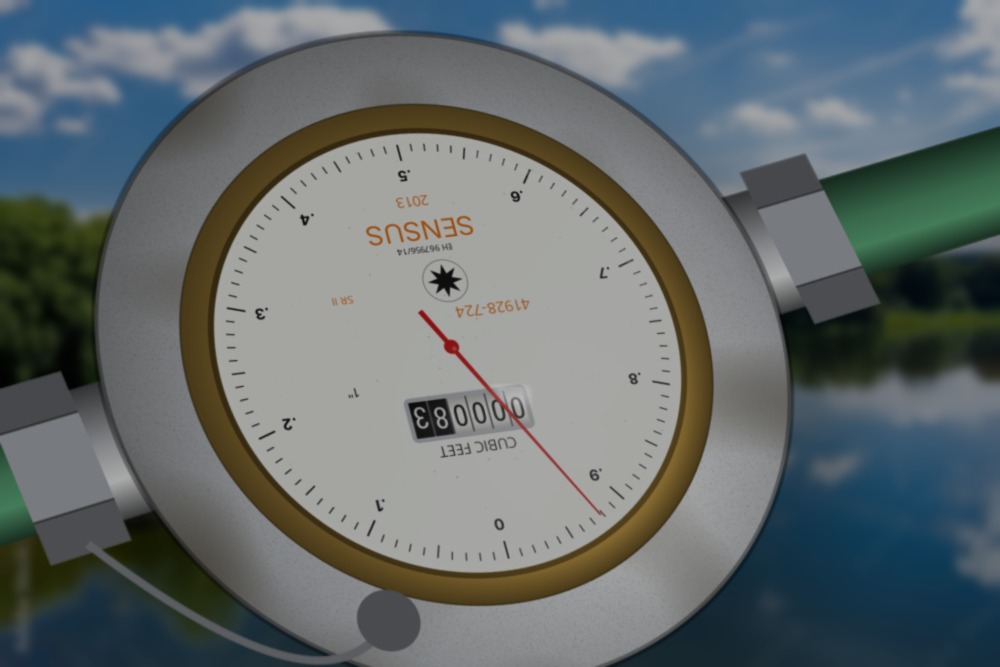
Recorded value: 82.92 (ft³)
